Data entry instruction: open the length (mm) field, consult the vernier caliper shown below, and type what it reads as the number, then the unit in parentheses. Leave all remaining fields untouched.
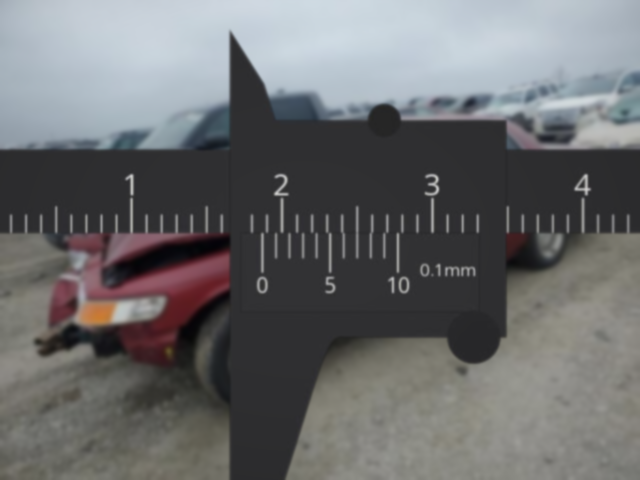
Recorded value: 18.7 (mm)
